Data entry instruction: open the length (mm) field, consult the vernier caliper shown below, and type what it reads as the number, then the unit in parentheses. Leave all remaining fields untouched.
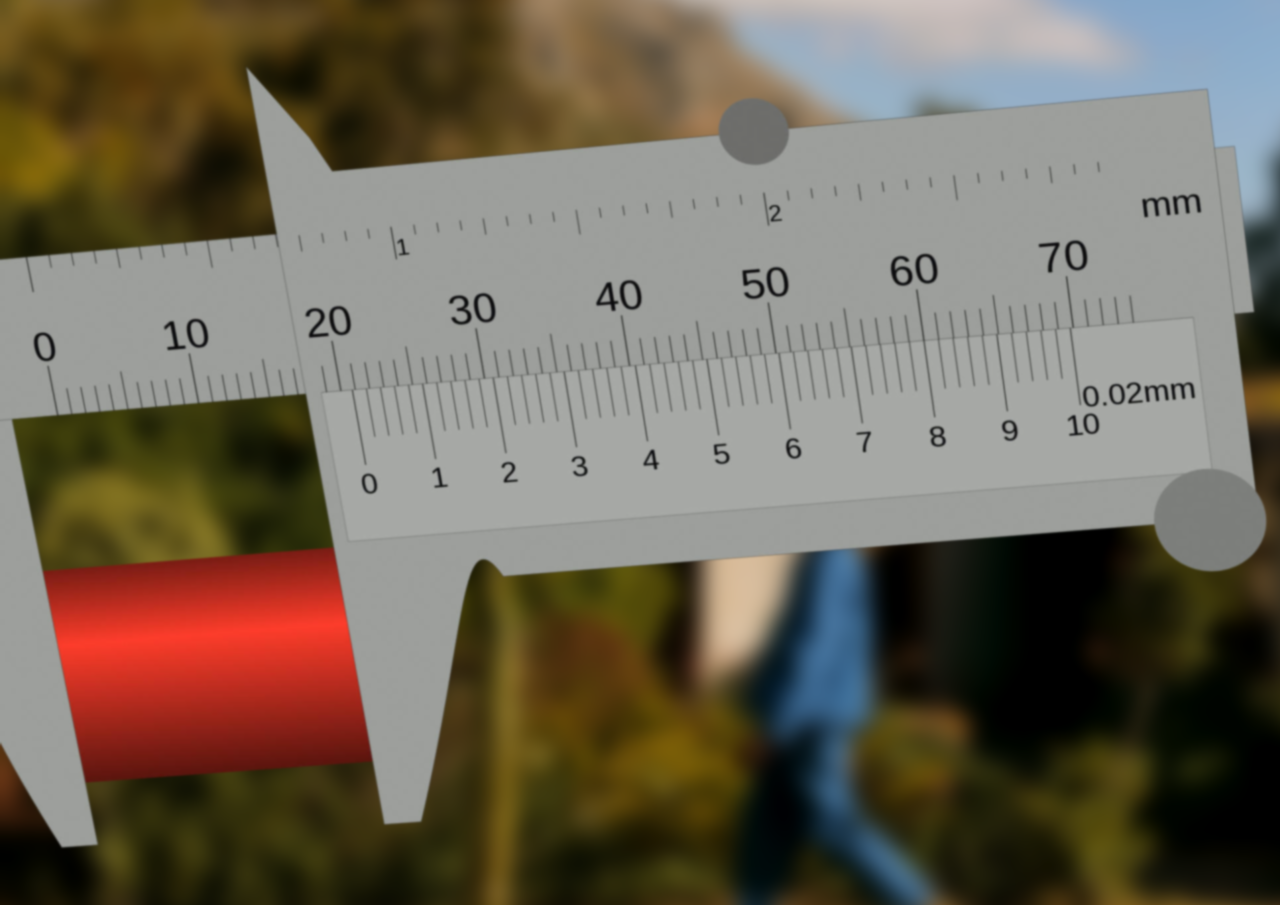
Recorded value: 20.8 (mm)
